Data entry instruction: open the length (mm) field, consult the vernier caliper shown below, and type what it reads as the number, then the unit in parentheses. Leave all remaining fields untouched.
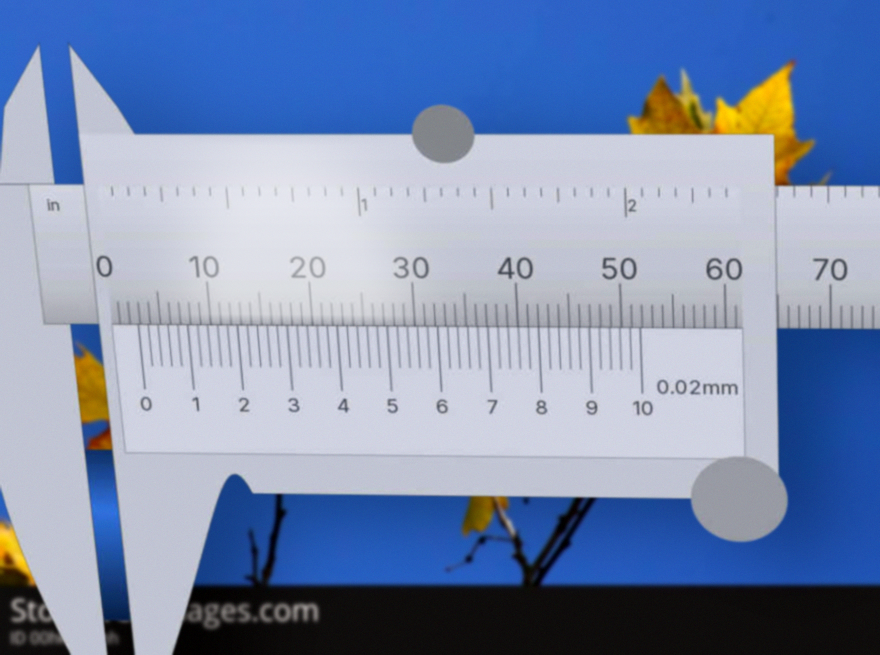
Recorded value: 2.8 (mm)
